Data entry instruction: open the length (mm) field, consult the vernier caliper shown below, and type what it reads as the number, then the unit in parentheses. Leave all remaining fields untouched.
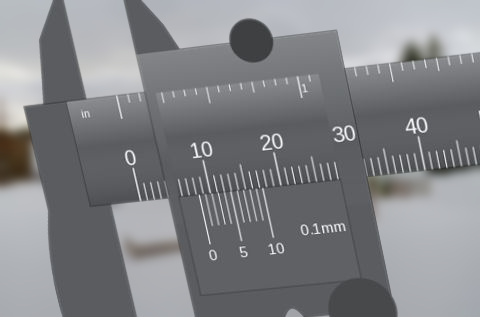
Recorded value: 8.4 (mm)
